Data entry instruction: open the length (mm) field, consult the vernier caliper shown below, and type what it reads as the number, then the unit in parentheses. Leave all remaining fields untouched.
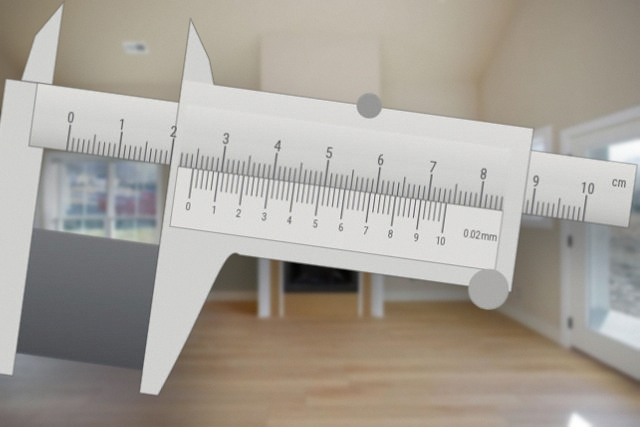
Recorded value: 24.5 (mm)
